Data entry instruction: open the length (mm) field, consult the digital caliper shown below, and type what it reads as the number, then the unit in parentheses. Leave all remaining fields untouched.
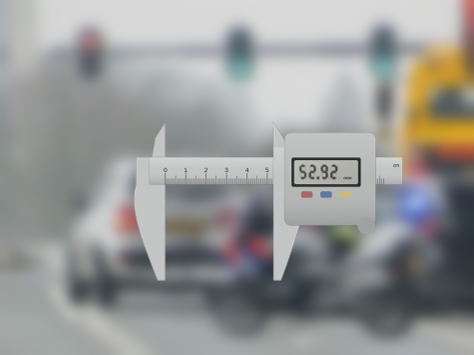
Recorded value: 52.92 (mm)
